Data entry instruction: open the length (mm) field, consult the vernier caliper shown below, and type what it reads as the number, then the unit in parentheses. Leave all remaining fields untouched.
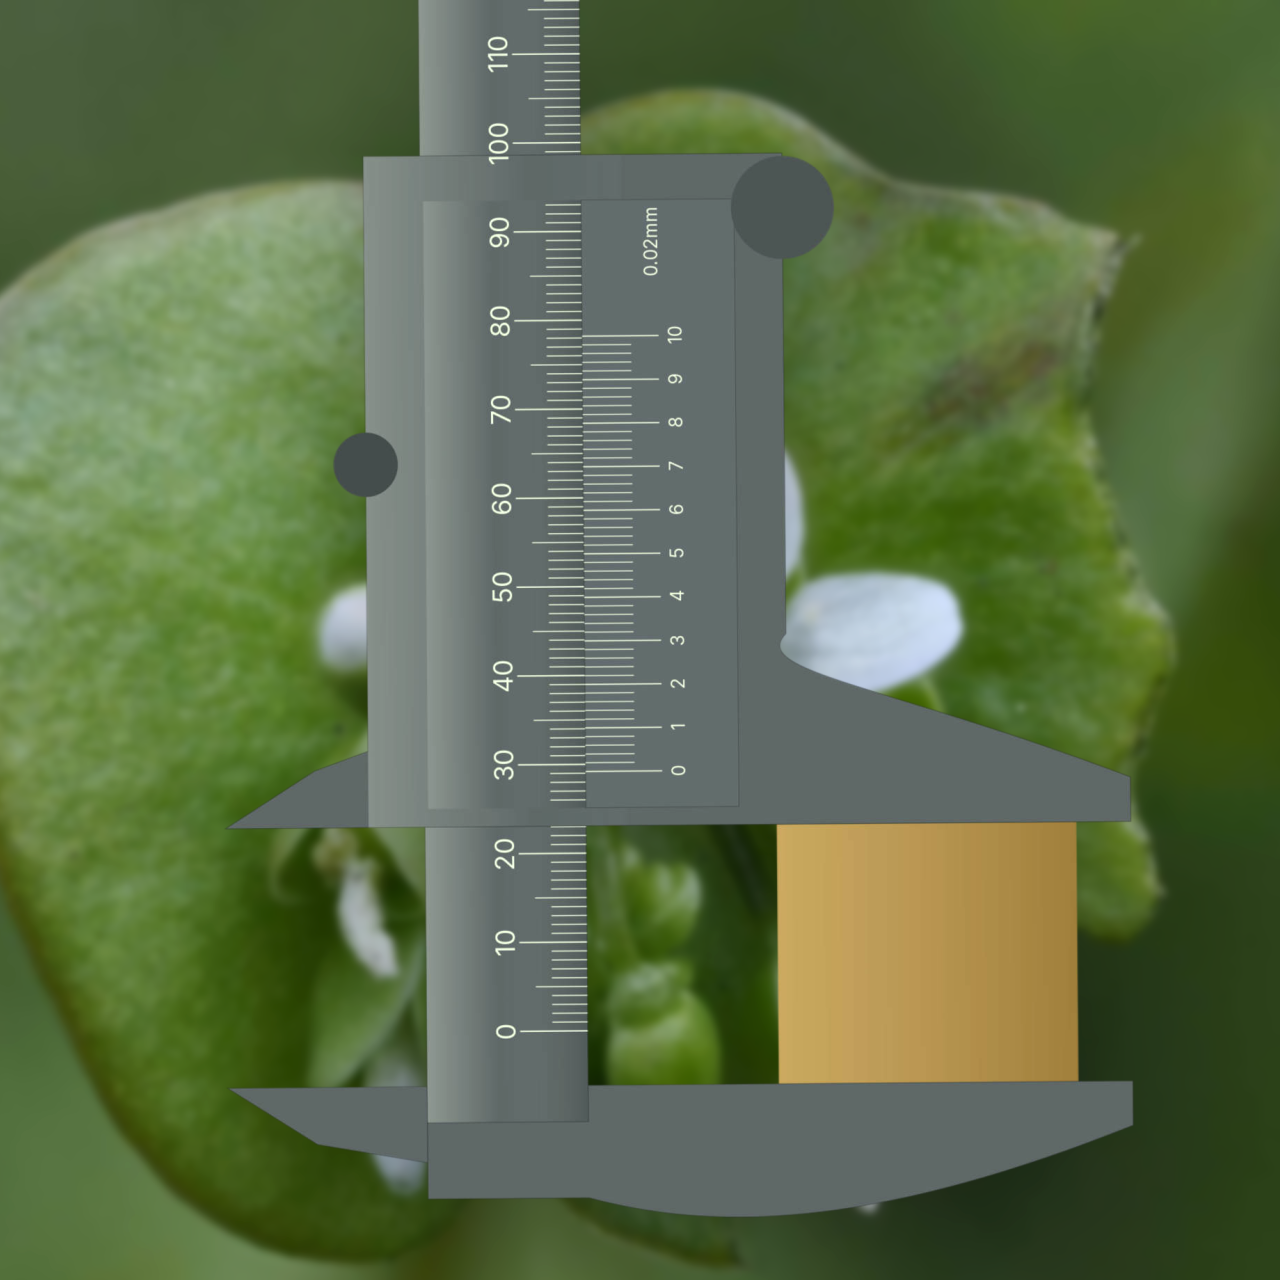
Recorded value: 29.2 (mm)
